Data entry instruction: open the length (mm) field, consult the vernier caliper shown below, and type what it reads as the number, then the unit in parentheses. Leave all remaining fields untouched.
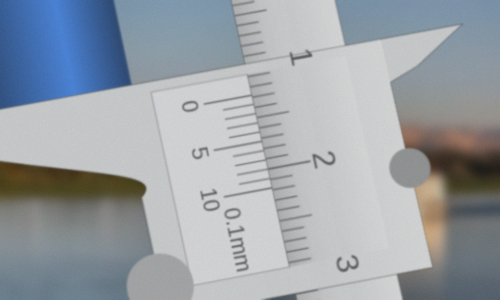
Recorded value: 12.8 (mm)
